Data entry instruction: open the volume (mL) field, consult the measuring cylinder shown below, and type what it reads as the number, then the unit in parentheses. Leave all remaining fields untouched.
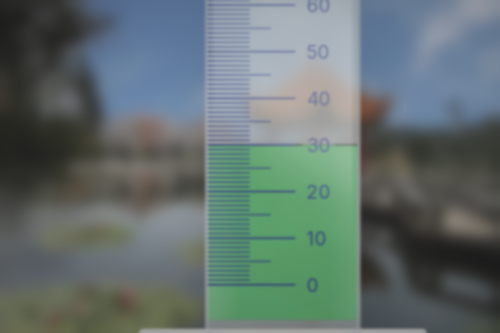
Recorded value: 30 (mL)
